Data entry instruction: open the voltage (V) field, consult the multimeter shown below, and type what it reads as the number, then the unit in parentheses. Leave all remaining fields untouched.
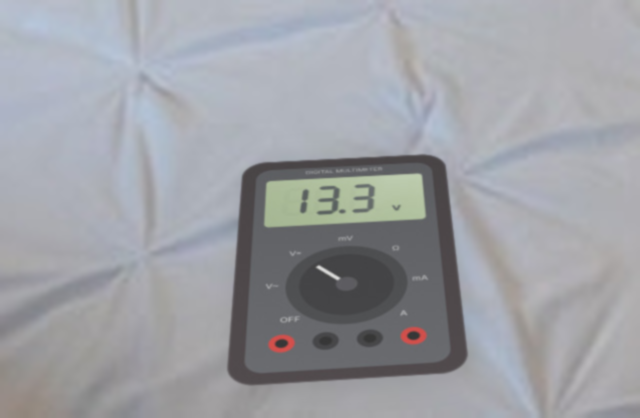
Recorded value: 13.3 (V)
